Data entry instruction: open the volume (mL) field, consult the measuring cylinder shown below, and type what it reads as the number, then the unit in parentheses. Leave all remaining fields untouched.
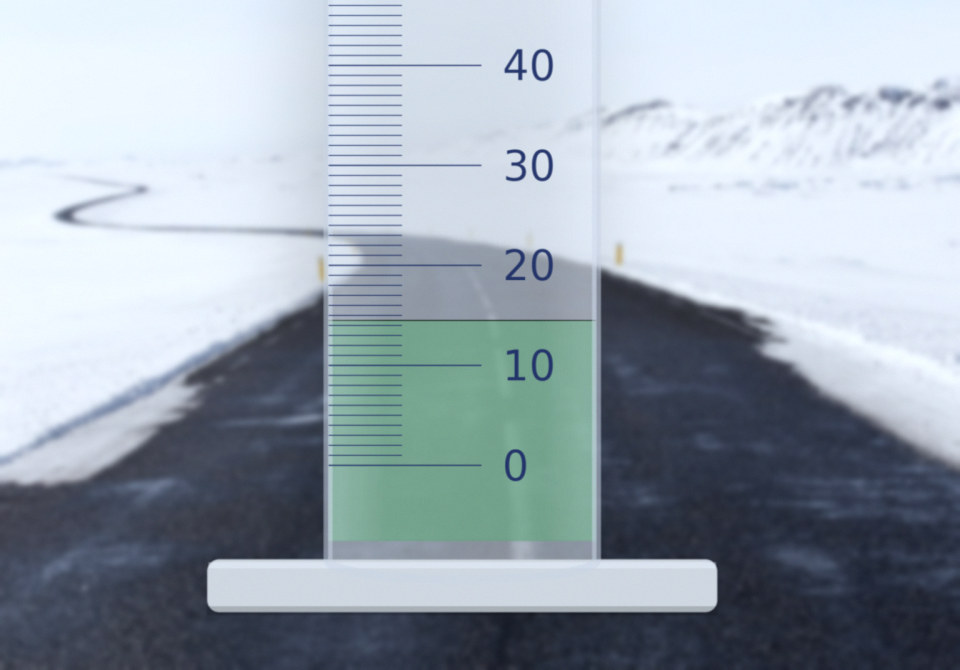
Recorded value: 14.5 (mL)
